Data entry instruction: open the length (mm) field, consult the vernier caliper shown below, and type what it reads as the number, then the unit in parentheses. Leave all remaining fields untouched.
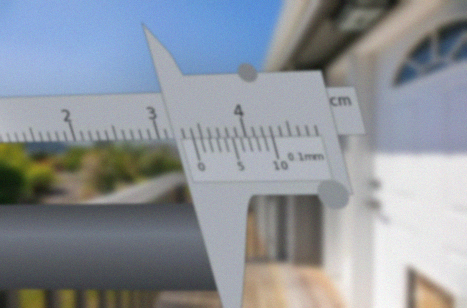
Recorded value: 34.0 (mm)
